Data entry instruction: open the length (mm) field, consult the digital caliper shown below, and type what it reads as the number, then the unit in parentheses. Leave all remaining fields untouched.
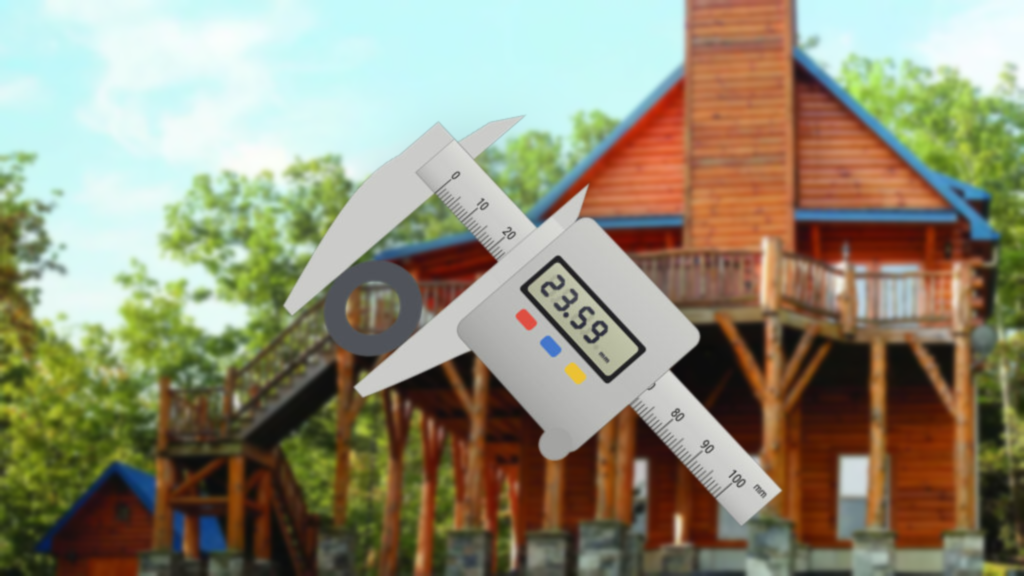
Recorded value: 23.59 (mm)
